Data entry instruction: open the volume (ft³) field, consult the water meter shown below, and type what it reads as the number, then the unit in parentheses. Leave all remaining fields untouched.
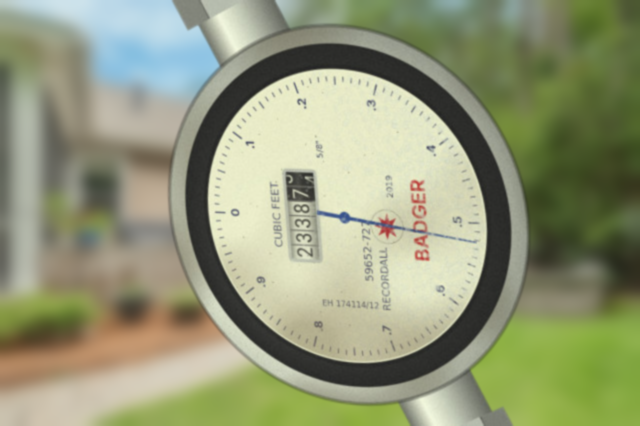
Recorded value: 233873.52 (ft³)
